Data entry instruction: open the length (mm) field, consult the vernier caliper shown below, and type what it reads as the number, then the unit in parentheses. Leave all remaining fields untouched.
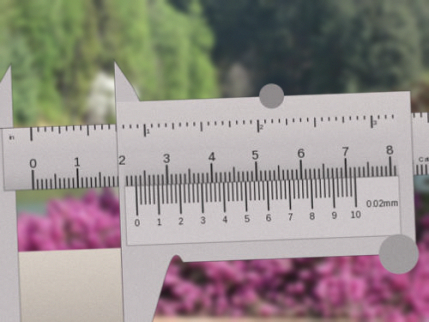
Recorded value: 23.0 (mm)
